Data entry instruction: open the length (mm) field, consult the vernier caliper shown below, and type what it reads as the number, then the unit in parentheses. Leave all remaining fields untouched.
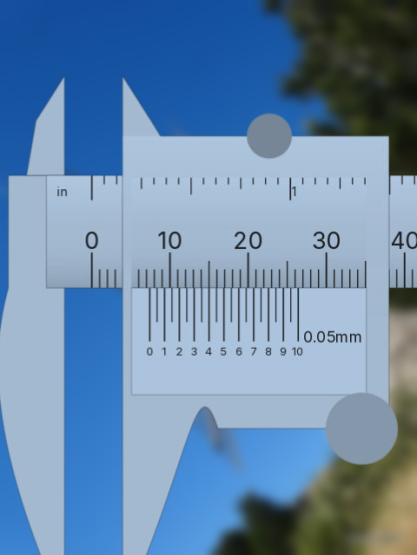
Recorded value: 7.4 (mm)
